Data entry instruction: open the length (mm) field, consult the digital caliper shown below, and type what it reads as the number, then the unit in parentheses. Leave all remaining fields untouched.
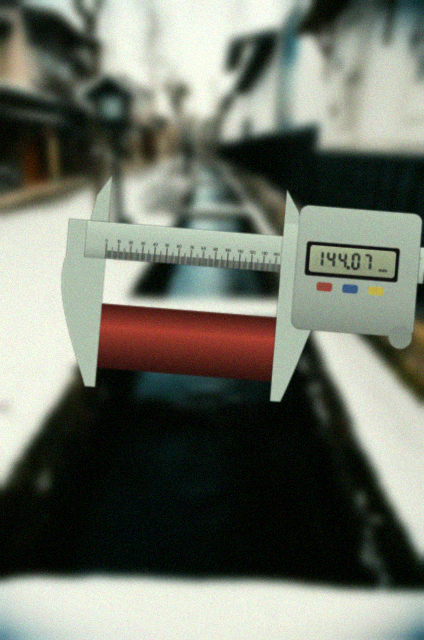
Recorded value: 144.07 (mm)
